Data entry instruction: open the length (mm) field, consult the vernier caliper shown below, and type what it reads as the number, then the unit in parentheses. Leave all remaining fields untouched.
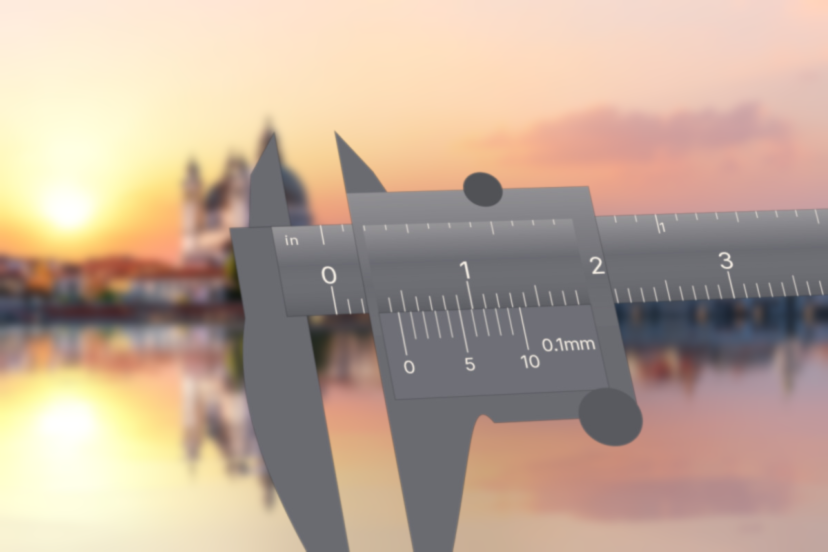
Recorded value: 4.5 (mm)
